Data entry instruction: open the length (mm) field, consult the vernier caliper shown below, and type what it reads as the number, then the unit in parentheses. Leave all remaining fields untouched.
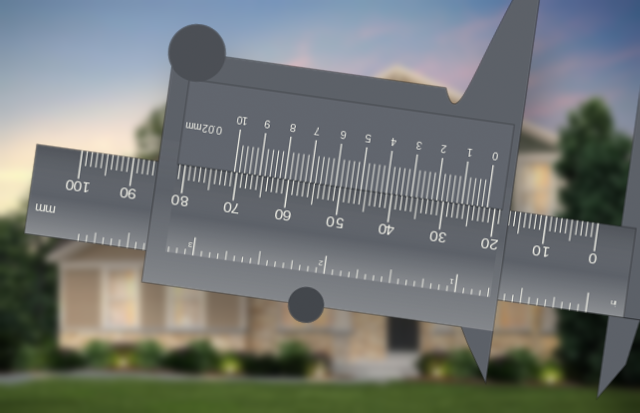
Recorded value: 21.5 (mm)
